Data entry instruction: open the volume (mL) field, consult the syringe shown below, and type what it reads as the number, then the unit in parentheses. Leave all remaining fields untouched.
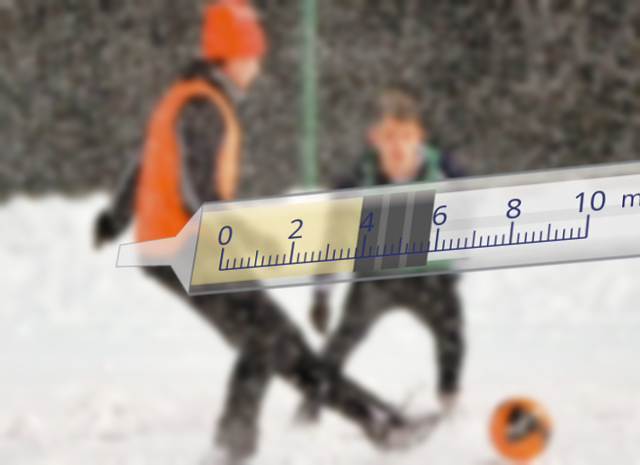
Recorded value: 3.8 (mL)
